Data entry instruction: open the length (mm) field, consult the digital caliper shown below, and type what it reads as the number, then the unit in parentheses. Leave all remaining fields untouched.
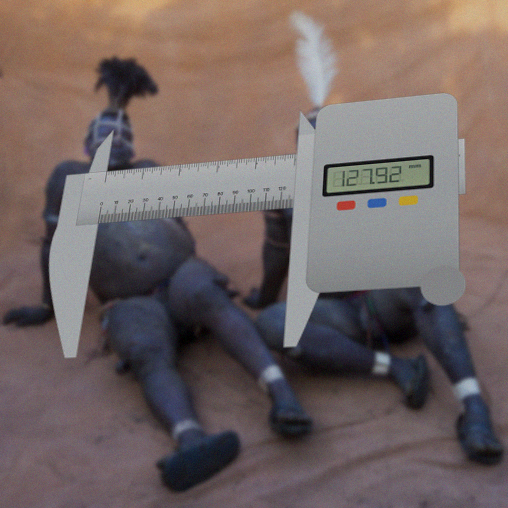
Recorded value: 127.92 (mm)
